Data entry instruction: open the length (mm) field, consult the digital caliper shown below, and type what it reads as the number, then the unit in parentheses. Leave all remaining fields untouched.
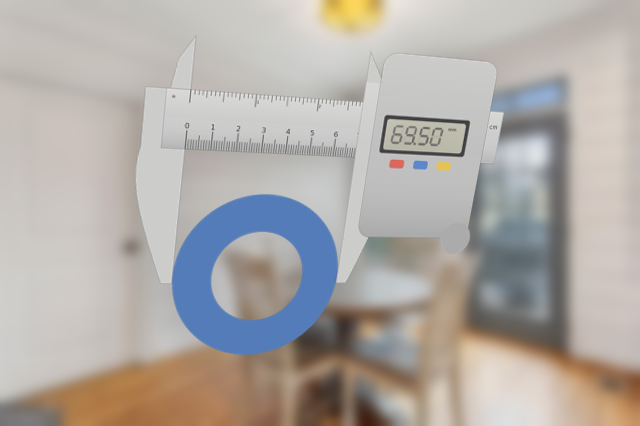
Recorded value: 69.50 (mm)
